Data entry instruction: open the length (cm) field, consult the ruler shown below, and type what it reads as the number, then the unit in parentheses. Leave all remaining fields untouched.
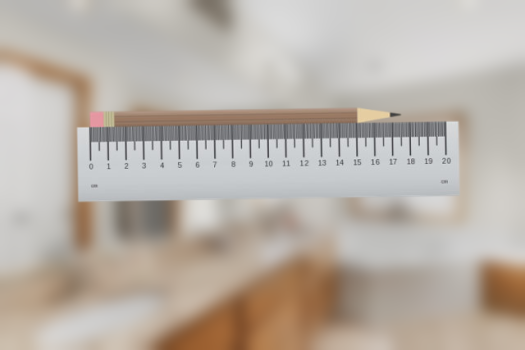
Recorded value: 17.5 (cm)
